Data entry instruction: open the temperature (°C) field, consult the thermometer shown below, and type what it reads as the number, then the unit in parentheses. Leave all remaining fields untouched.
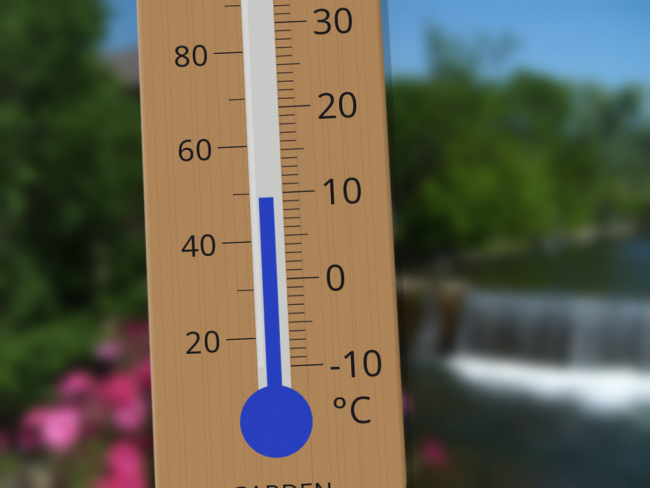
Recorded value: 9.5 (°C)
